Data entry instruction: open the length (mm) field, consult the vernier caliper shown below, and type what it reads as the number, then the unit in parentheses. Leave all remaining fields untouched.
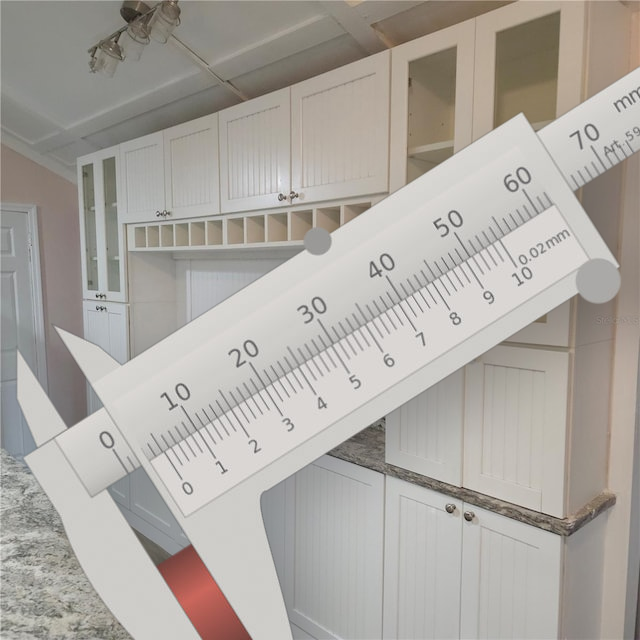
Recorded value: 5.2 (mm)
